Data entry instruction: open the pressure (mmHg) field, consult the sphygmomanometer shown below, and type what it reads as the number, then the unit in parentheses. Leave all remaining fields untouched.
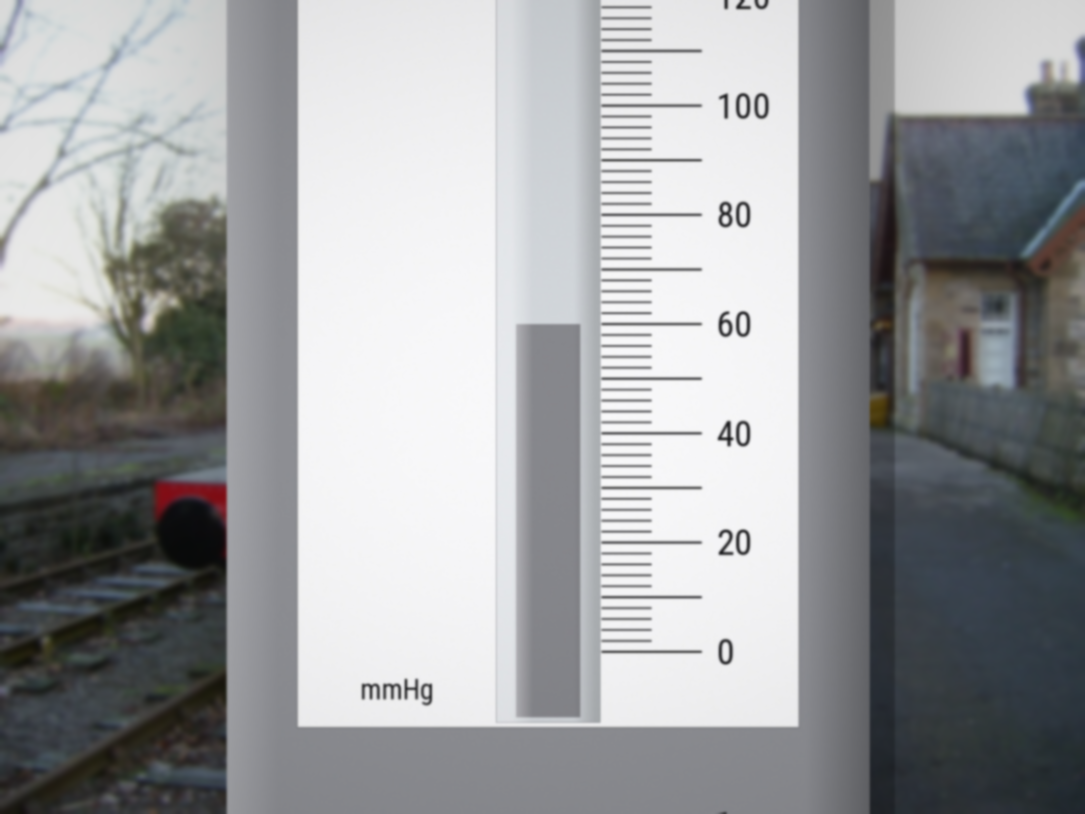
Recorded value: 60 (mmHg)
